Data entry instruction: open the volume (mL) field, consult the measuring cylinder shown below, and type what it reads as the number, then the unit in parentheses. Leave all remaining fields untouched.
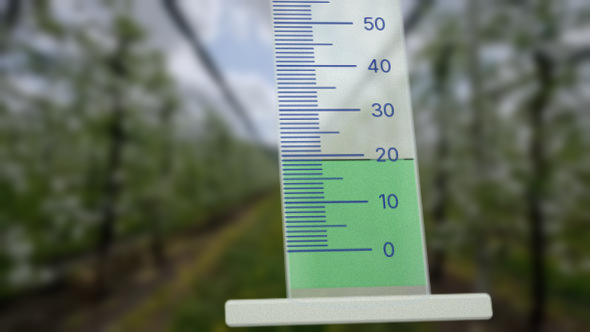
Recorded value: 19 (mL)
